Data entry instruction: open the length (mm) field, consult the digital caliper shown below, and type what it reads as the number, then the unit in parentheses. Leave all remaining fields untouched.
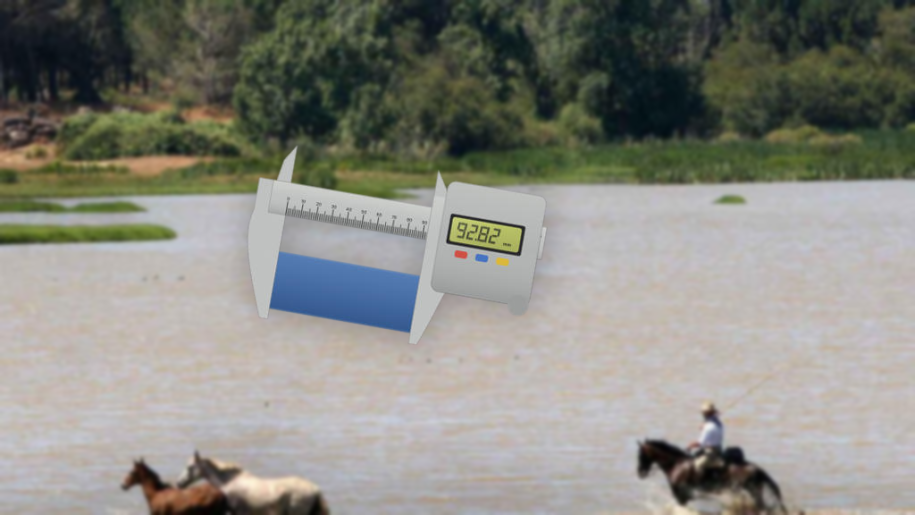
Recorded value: 92.82 (mm)
